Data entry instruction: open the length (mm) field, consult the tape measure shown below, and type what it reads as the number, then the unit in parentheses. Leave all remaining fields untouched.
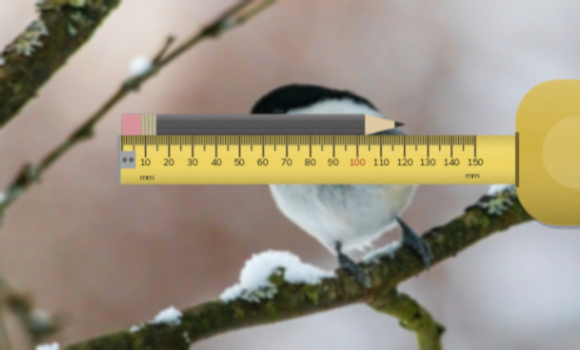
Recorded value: 120 (mm)
